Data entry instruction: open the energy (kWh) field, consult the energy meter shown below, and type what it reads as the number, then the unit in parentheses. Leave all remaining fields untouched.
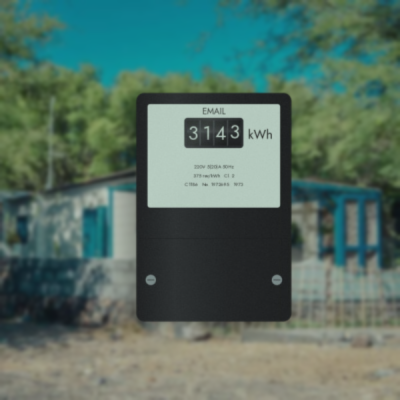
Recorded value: 3143 (kWh)
